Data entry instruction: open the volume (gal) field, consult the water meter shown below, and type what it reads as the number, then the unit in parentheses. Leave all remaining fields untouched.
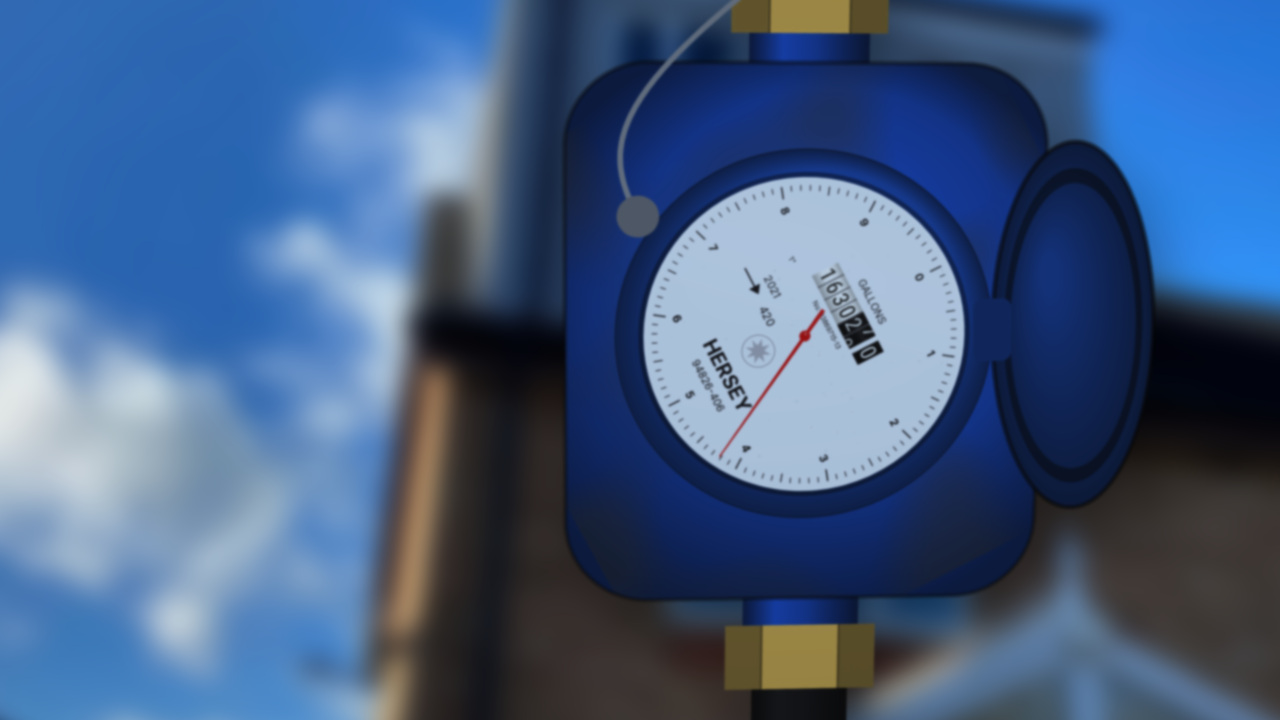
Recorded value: 1630274.2 (gal)
